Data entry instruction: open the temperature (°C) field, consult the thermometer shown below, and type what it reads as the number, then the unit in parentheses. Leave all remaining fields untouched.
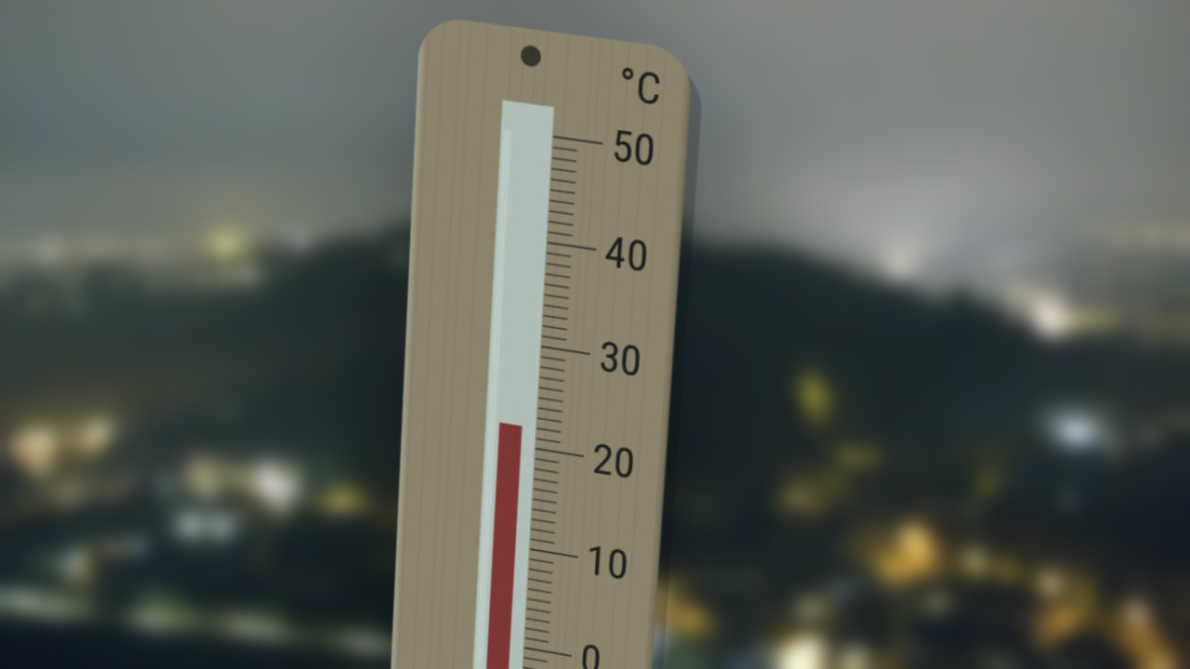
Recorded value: 22 (°C)
